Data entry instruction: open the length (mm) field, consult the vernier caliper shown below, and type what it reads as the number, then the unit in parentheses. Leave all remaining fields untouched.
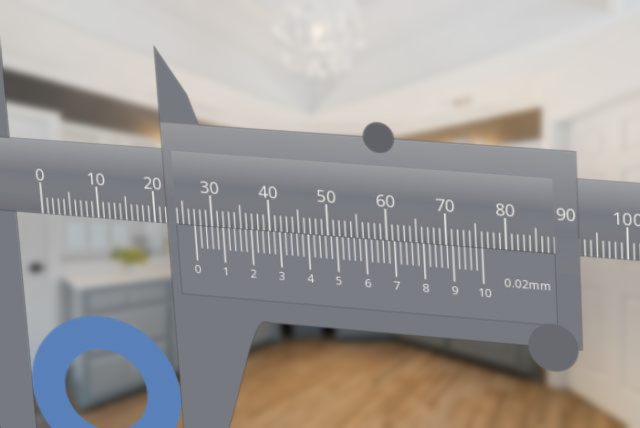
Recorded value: 27.0 (mm)
